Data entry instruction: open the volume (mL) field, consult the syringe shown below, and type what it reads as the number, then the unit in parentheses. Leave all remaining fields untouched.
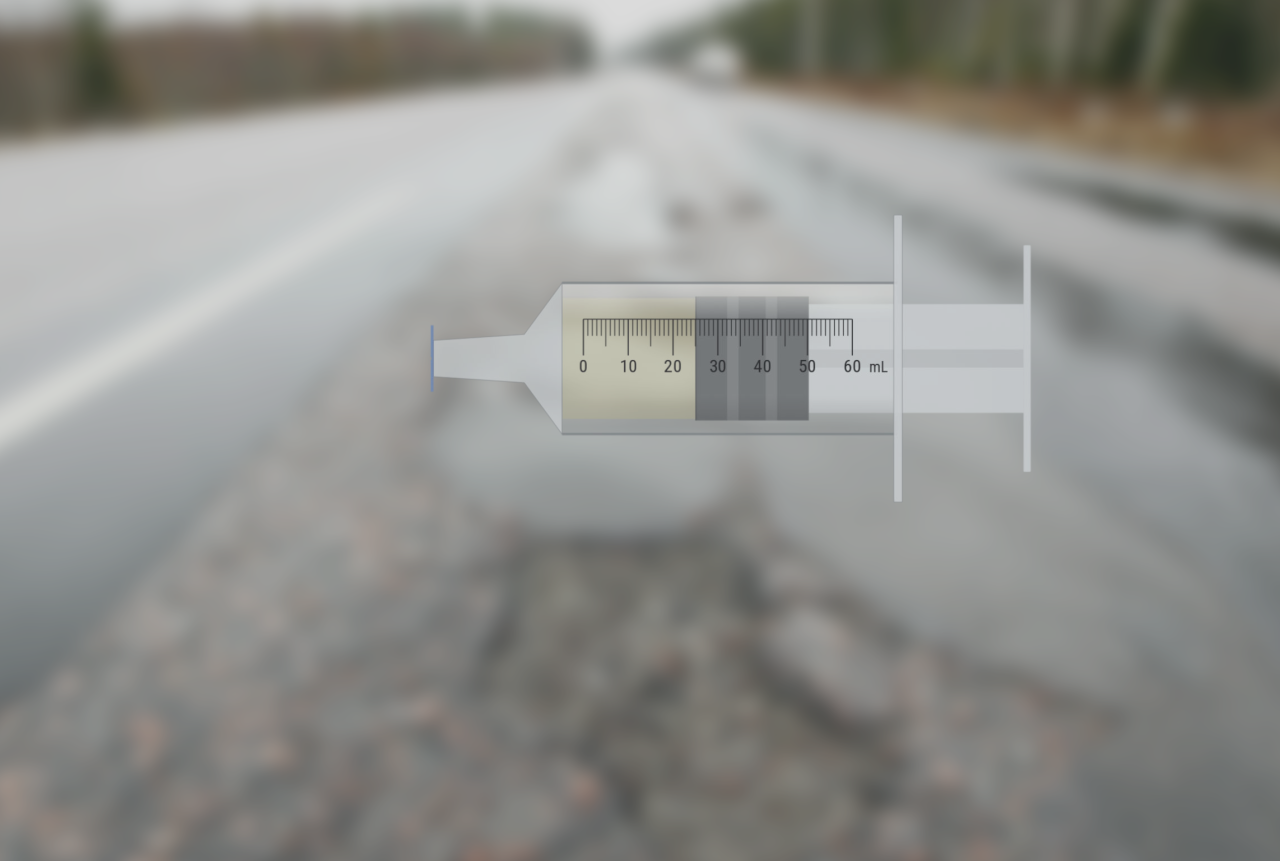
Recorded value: 25 (mL)
